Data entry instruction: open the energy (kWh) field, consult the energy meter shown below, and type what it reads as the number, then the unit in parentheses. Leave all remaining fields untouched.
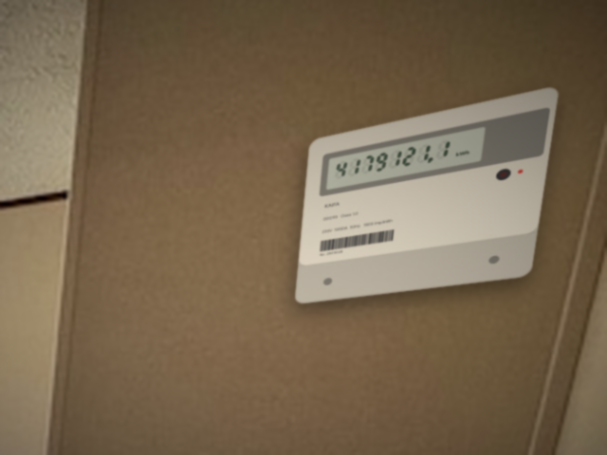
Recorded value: 4179121.1 (kWh)
